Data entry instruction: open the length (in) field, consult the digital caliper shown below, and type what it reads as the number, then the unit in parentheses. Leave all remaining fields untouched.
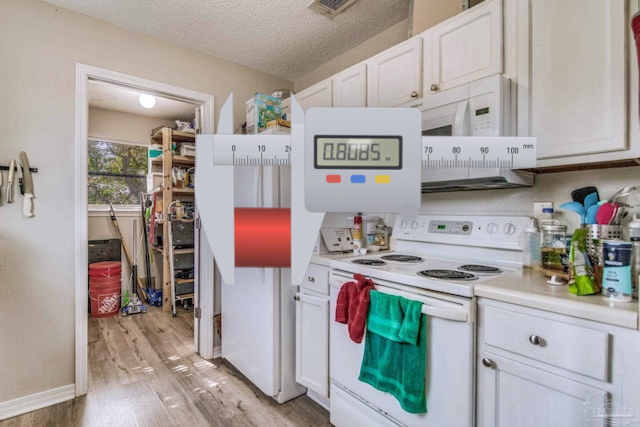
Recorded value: 0.8085 (in)
